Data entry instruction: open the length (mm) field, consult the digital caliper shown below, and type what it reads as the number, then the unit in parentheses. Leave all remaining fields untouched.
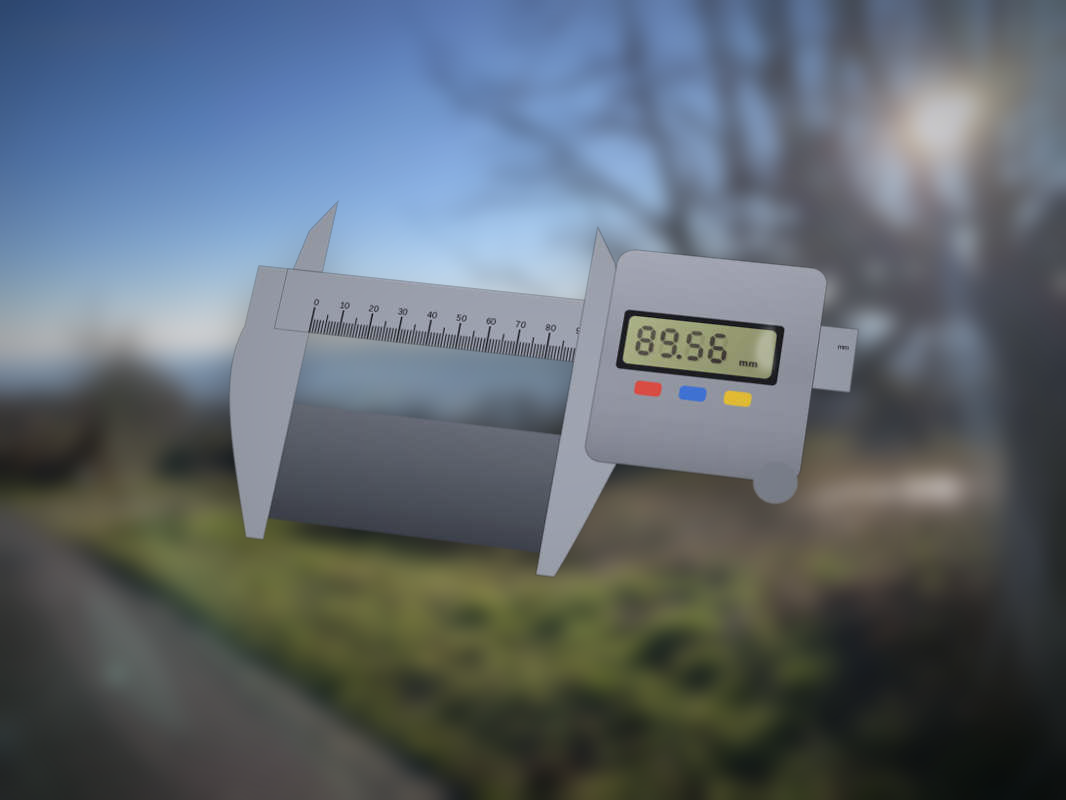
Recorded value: 89.56 (mm)
